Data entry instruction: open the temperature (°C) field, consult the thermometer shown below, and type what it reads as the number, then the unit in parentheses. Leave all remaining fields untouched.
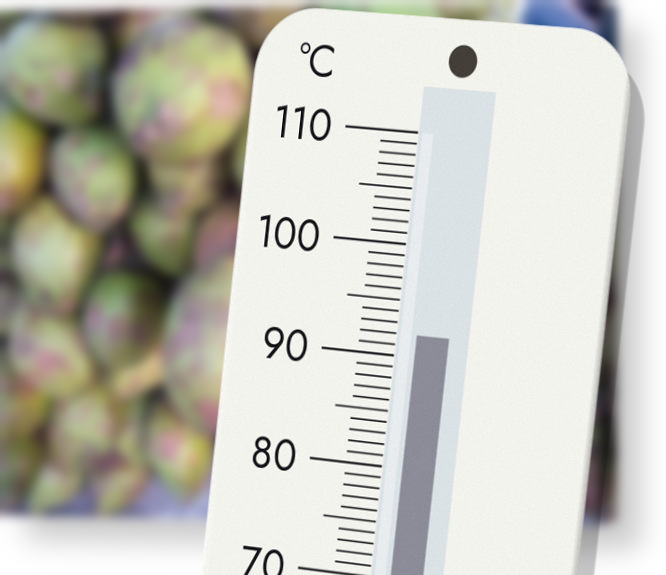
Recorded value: 92 (°C)
